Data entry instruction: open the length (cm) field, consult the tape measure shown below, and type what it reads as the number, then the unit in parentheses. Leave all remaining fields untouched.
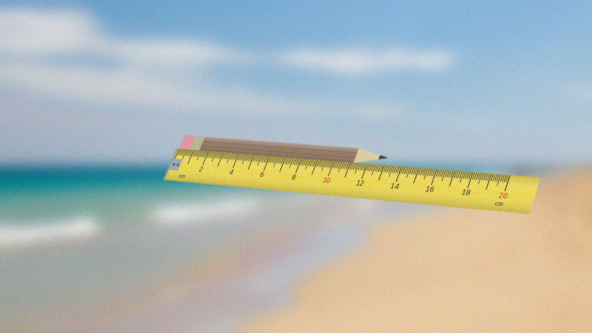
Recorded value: 13 (cm)
